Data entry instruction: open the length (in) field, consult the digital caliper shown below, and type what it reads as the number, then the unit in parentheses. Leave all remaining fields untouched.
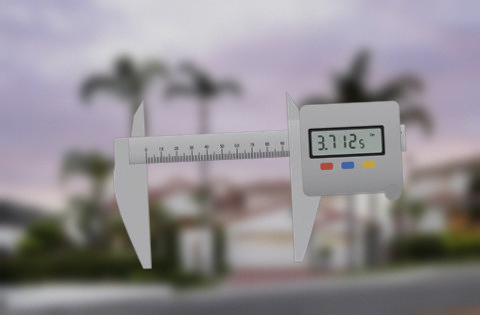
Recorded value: 3.7125 (in)
